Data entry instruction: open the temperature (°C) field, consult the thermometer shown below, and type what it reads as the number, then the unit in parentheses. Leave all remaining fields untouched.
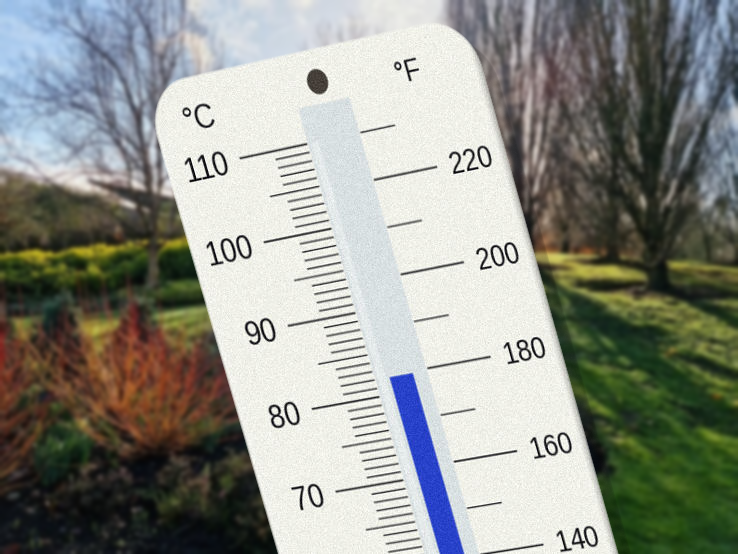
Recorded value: 82 (°C)
